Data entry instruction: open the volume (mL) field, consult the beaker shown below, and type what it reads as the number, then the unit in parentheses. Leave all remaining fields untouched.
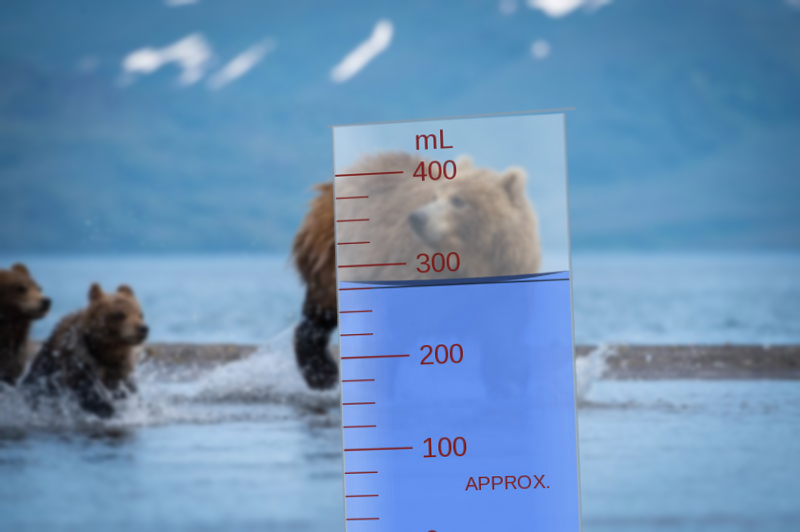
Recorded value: 275 (mL)
